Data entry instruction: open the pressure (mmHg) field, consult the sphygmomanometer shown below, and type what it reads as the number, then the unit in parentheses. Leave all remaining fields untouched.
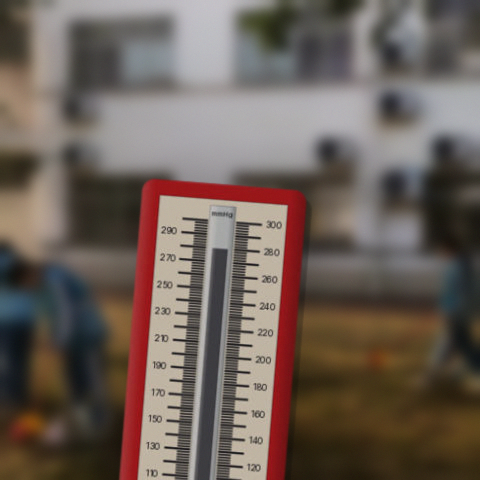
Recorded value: 280 (mmHg)
